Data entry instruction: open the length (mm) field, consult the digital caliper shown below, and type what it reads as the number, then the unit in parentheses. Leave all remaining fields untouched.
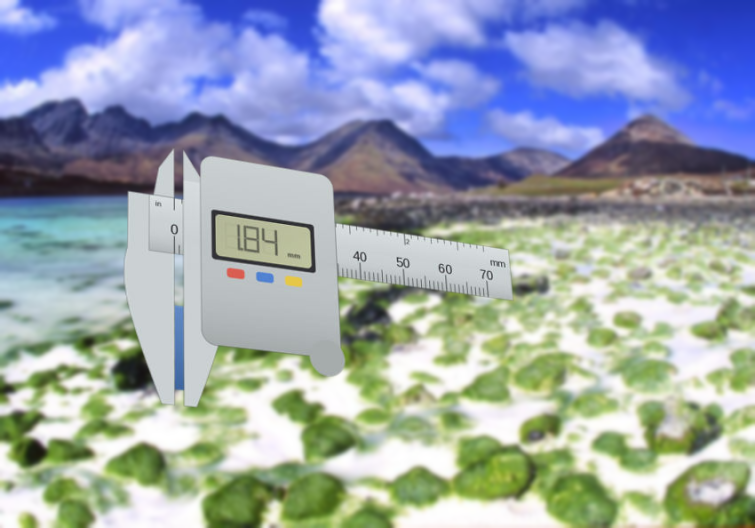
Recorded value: 1.84 (mm)
